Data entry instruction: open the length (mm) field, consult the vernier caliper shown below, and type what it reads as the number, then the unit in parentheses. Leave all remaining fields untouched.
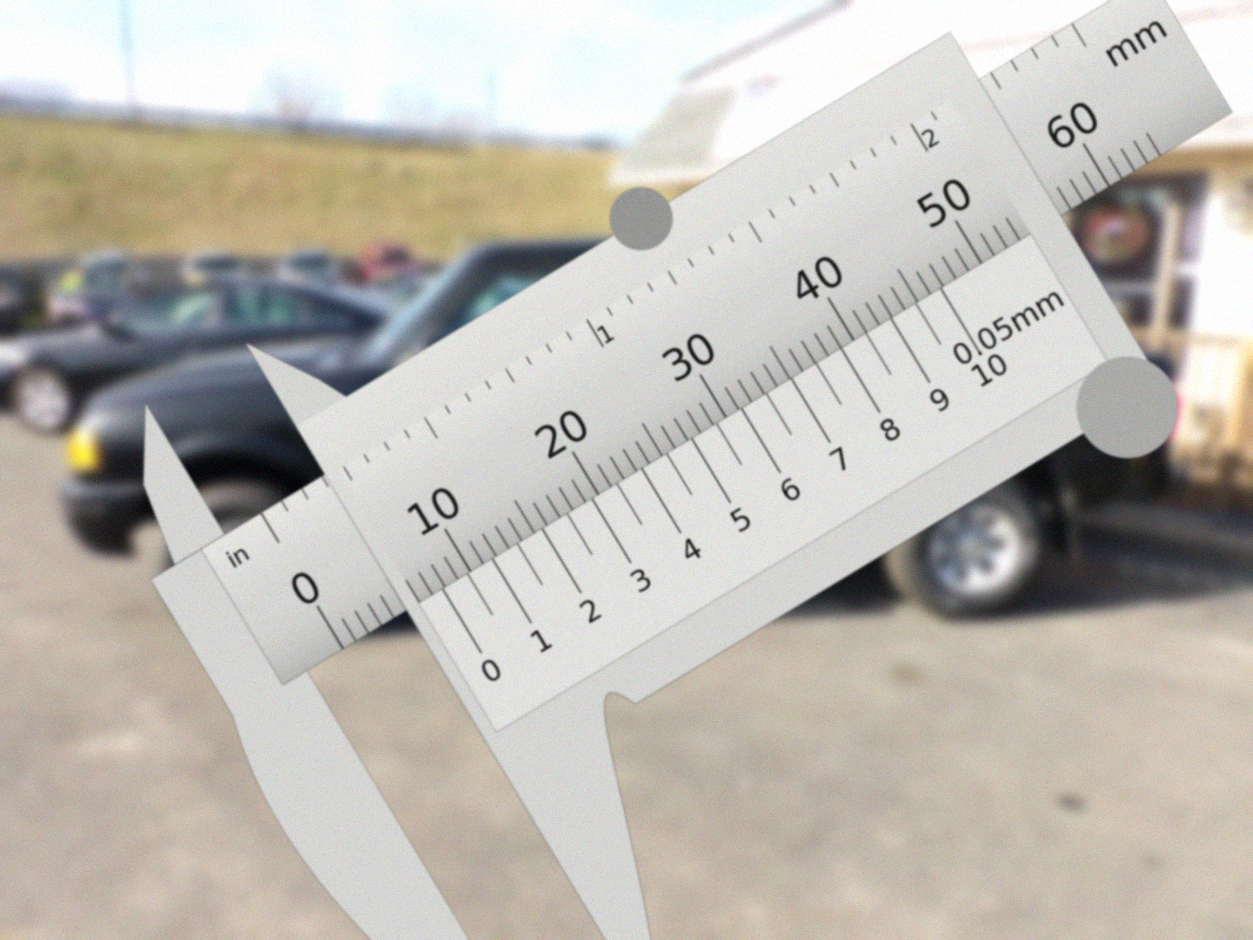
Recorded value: 7.8 (mm)
